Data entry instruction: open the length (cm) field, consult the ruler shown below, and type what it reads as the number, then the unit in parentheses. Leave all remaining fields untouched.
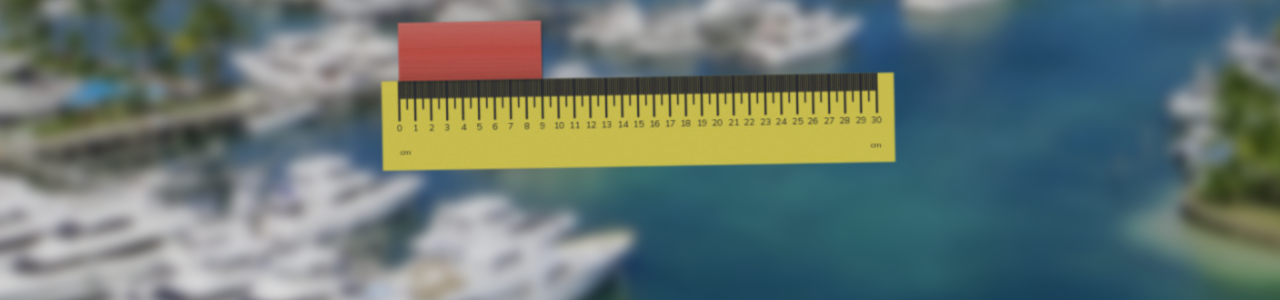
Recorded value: 9 (cm)
